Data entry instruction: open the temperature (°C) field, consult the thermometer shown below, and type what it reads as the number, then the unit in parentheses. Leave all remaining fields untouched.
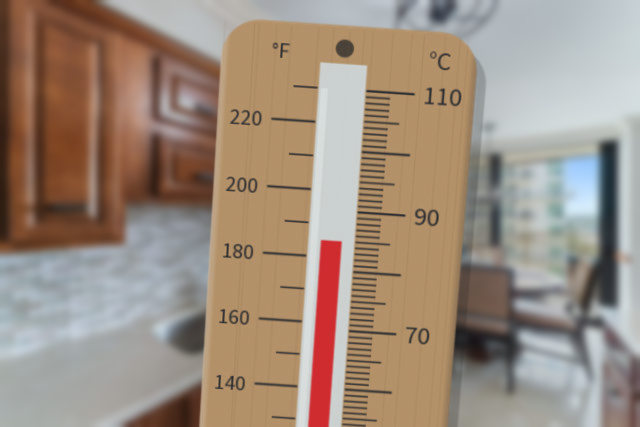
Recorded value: 85 (°C)
